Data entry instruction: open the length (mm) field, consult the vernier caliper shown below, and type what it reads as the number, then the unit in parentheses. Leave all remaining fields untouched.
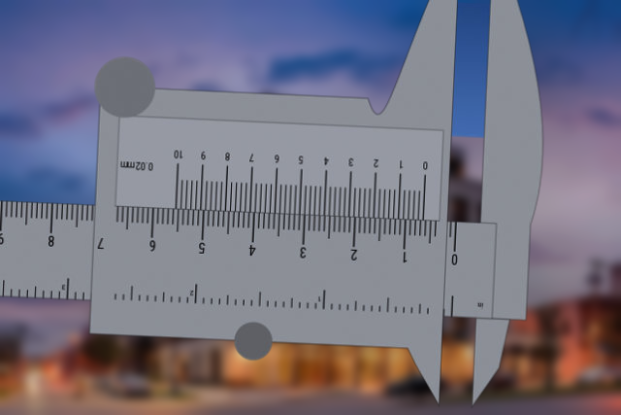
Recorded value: 6.5 (mm)
